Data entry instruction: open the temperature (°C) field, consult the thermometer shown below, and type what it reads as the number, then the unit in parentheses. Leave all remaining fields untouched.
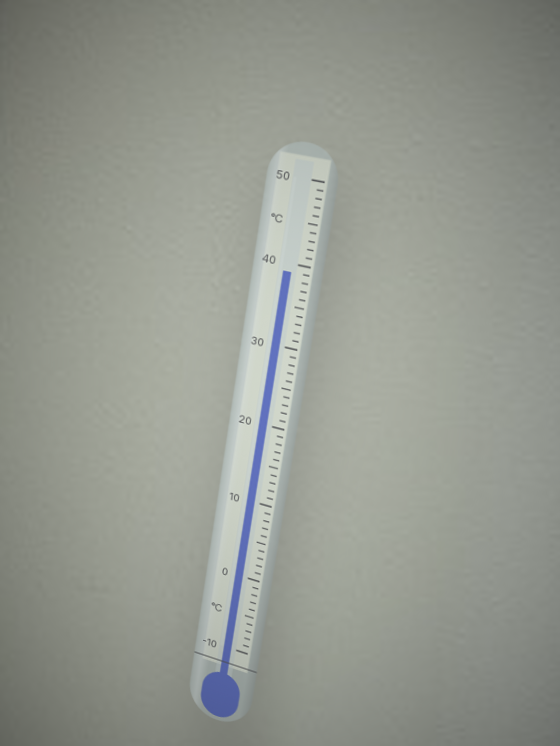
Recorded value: 39 (°C)
